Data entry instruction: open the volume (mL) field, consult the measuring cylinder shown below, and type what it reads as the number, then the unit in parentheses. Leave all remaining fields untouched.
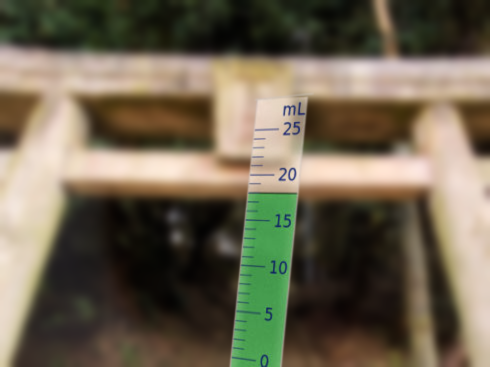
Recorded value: 18 (mL)
